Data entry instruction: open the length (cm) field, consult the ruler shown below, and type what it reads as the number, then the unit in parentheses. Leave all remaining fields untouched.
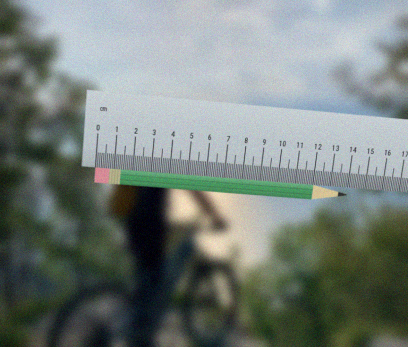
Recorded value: 14 (cm)
